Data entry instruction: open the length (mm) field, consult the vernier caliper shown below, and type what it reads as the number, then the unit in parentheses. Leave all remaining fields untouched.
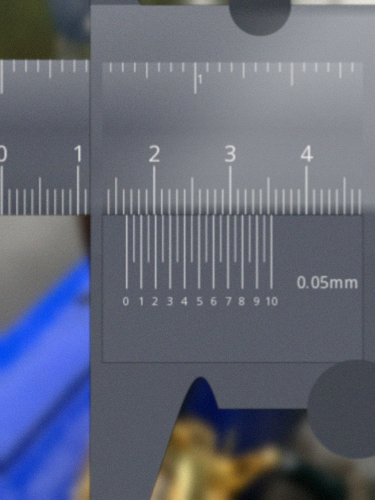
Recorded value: 16.4 (mm)
